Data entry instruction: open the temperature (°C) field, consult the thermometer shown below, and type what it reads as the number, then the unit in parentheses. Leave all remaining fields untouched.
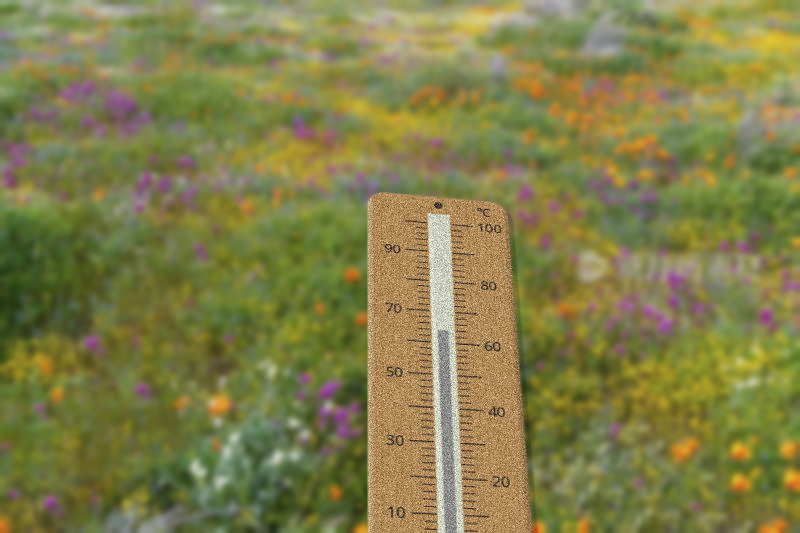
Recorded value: 64 (°C)
